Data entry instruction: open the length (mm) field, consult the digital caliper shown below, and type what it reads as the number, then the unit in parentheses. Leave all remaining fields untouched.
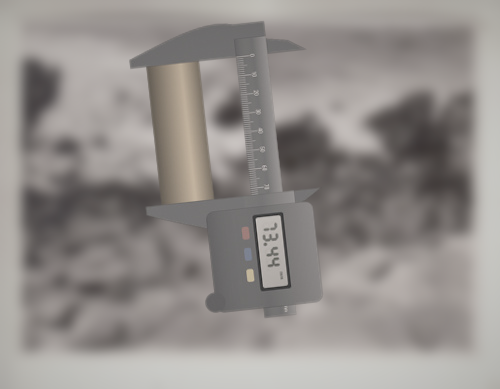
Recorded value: 73.44 (mm)
